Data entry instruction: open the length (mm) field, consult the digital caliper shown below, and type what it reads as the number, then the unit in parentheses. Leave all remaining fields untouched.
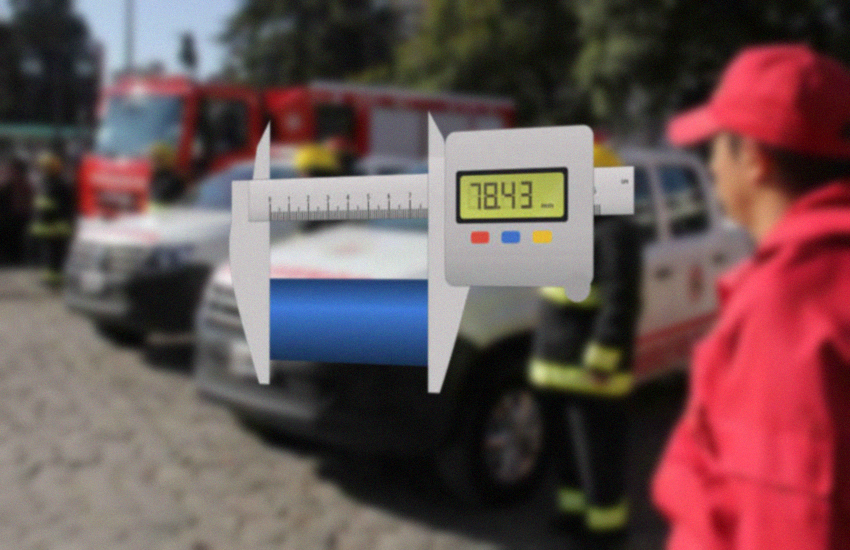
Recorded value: 78.43 (mm)
